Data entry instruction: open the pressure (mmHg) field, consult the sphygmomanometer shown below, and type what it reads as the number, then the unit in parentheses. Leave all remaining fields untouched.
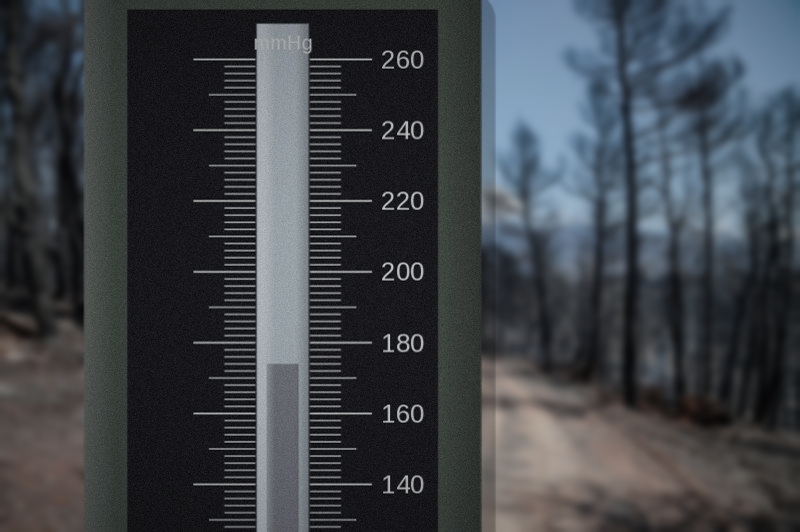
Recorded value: 174 (mmHg)
